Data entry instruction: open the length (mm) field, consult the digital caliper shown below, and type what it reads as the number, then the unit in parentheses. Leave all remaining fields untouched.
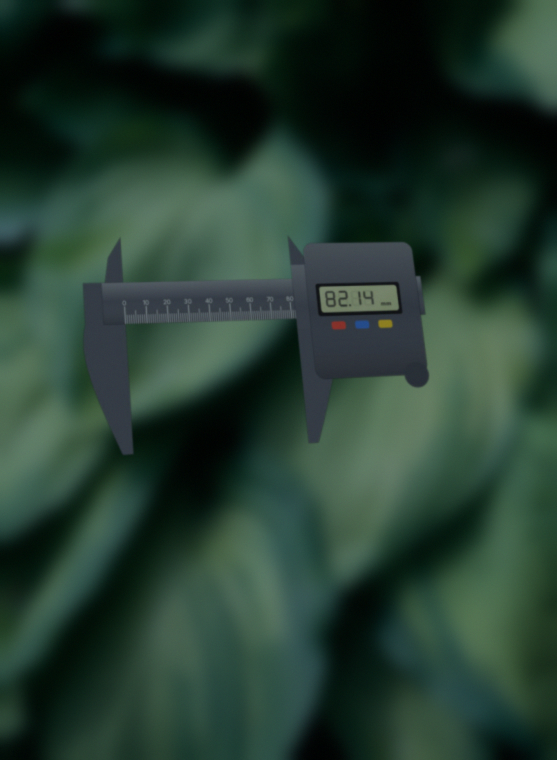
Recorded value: 82.14 (mm)
